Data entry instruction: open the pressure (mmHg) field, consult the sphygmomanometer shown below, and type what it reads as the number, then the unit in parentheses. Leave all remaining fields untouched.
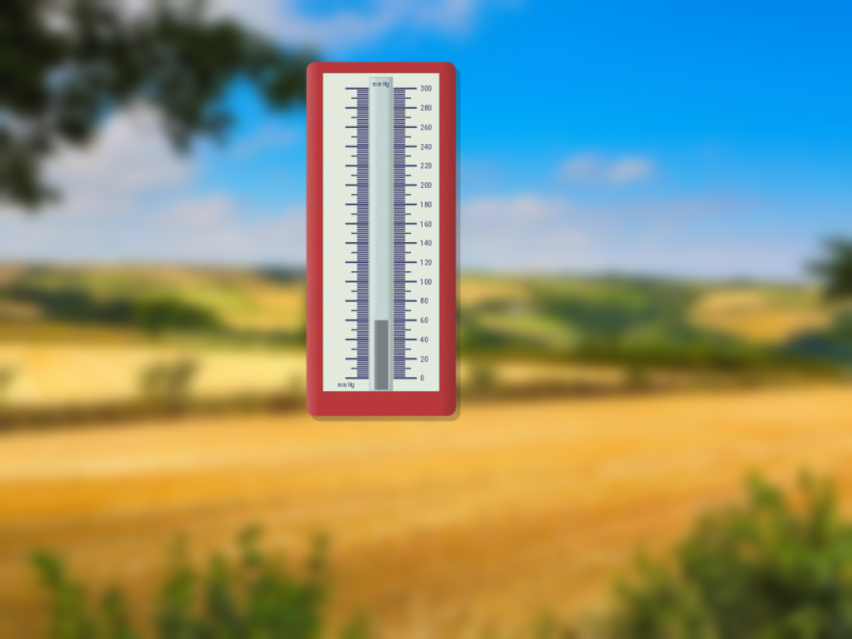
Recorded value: 60 (mmHg)
